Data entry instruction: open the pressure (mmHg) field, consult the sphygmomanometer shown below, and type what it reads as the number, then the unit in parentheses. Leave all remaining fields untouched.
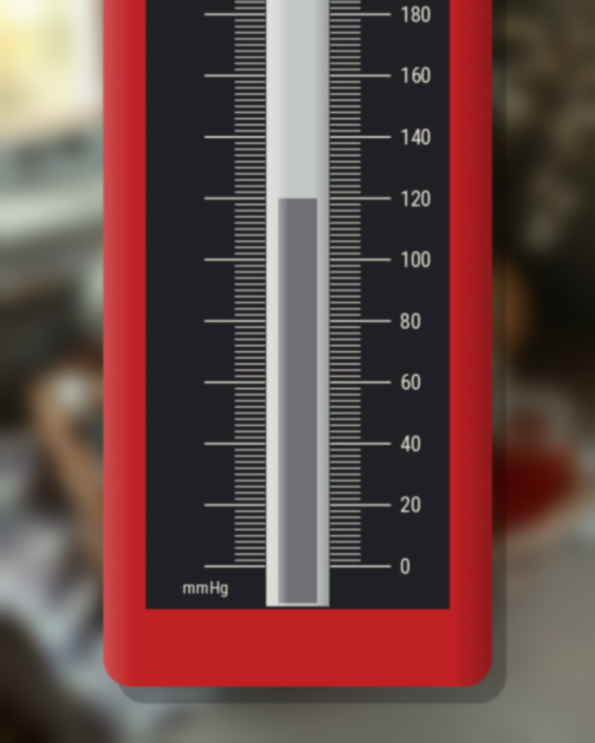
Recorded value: 120 (mmHg)
